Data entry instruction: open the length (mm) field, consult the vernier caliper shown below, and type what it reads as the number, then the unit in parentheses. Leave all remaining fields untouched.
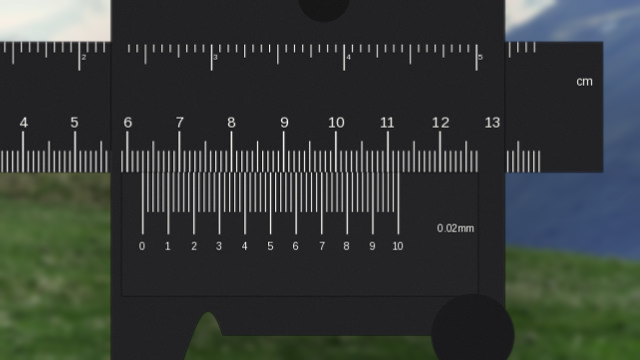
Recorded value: 63.0 (mm)
